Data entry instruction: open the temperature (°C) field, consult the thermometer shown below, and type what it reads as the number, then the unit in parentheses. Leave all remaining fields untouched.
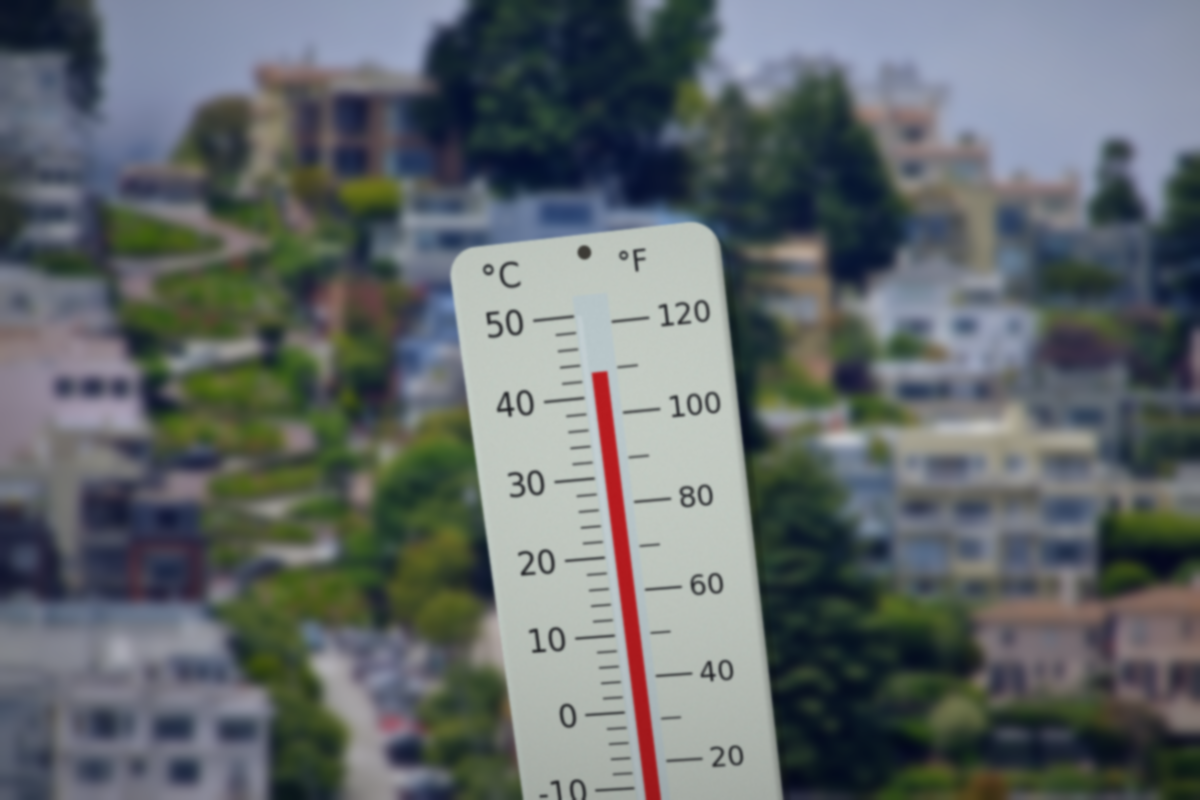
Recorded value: 43 (°C)
